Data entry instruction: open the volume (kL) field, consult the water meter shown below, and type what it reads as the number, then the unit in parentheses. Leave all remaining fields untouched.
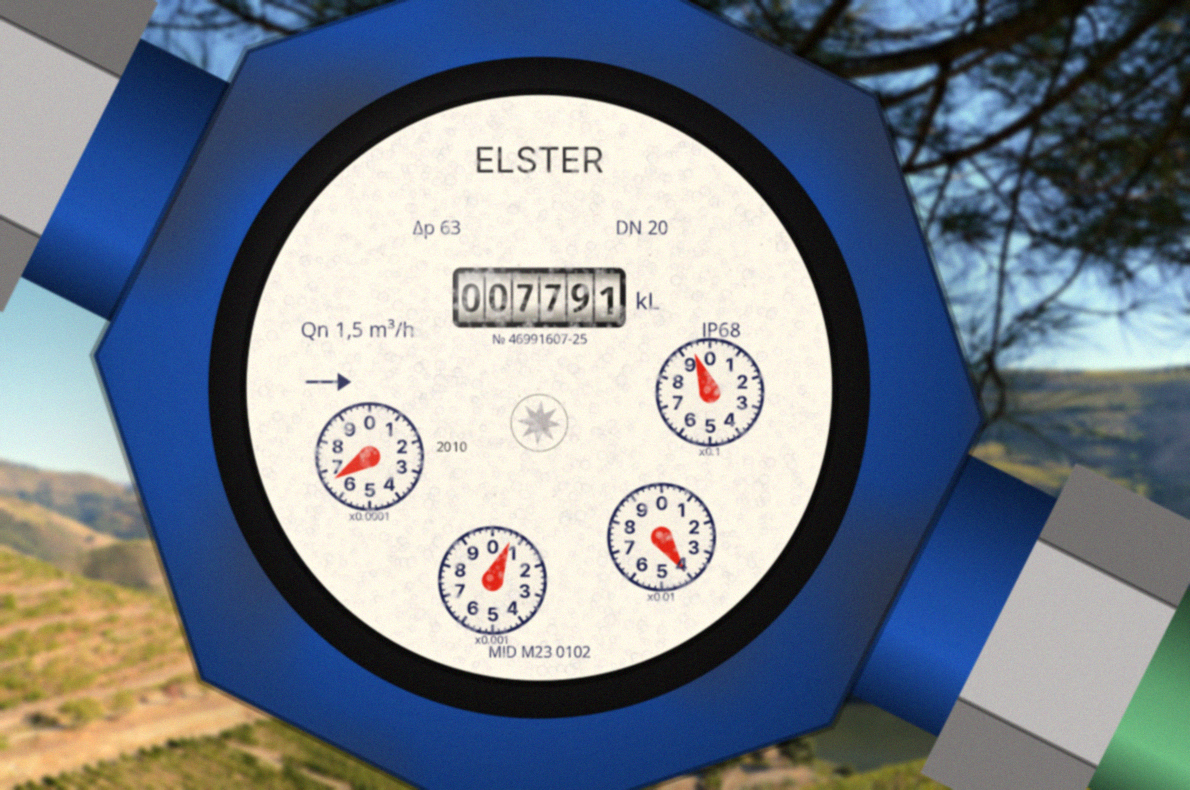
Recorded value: 7790.9406 (kL)
